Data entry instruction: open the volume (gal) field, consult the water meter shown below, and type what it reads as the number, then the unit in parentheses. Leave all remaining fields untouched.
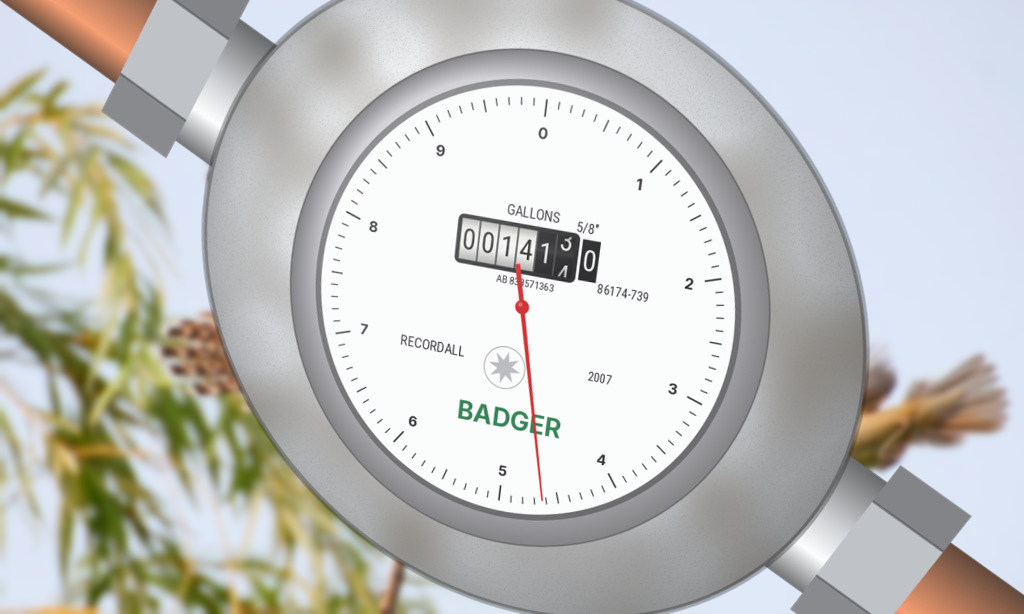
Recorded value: 14134.6 (gal)
